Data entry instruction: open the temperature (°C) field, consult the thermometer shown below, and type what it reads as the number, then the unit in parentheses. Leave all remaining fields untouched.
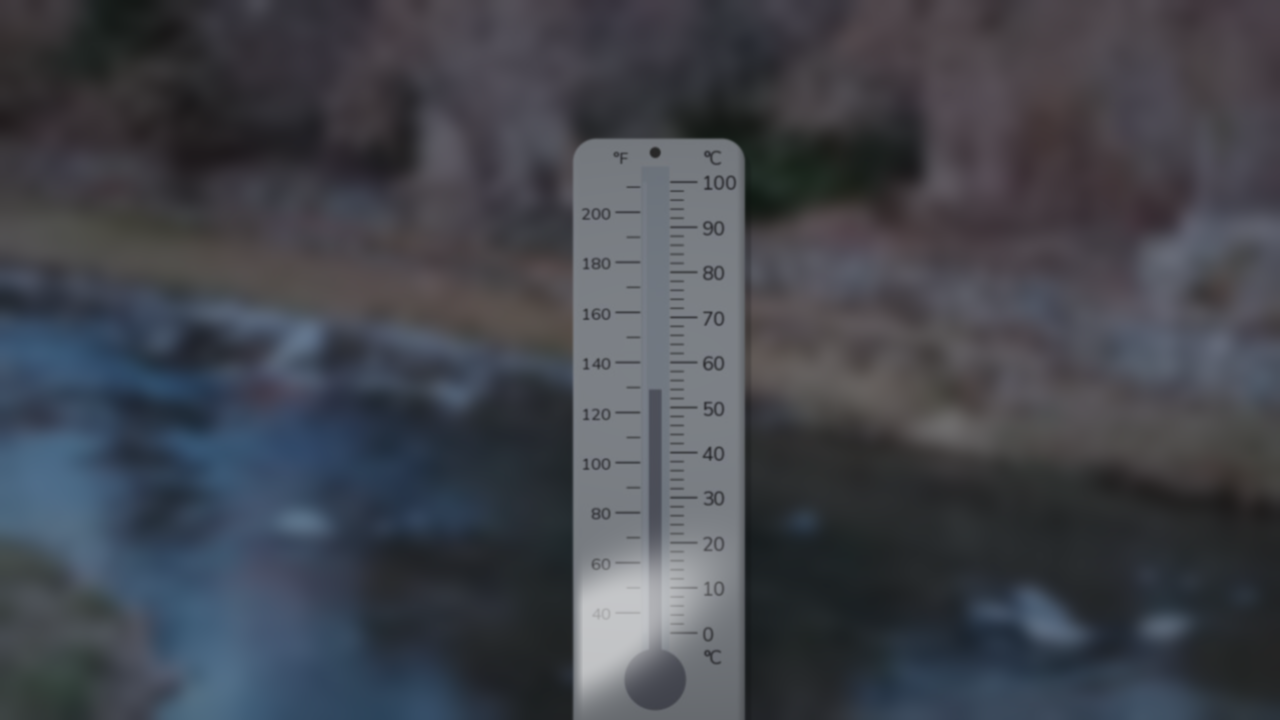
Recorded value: 54 (°C)
